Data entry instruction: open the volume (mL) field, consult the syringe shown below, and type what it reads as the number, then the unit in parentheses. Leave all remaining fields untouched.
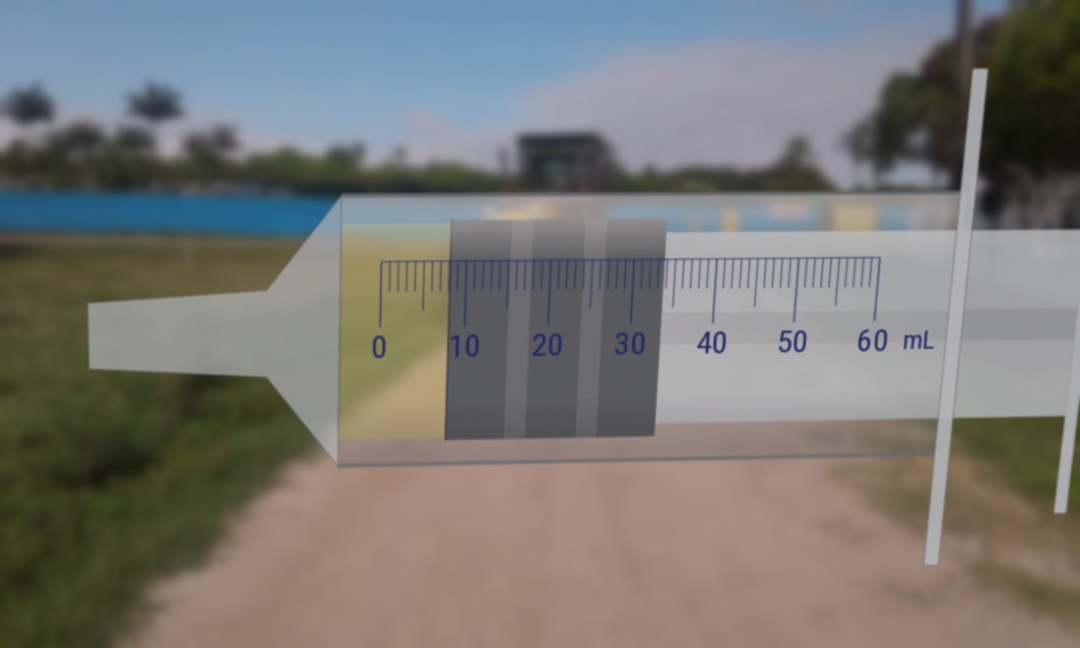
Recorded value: 8 (mL)
